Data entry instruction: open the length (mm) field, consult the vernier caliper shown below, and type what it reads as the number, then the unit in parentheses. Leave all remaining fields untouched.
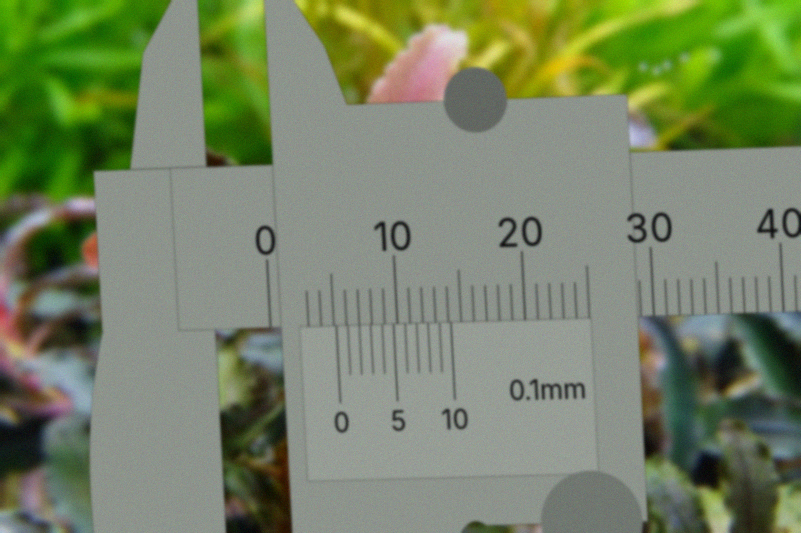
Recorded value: 5.2 (mm)
